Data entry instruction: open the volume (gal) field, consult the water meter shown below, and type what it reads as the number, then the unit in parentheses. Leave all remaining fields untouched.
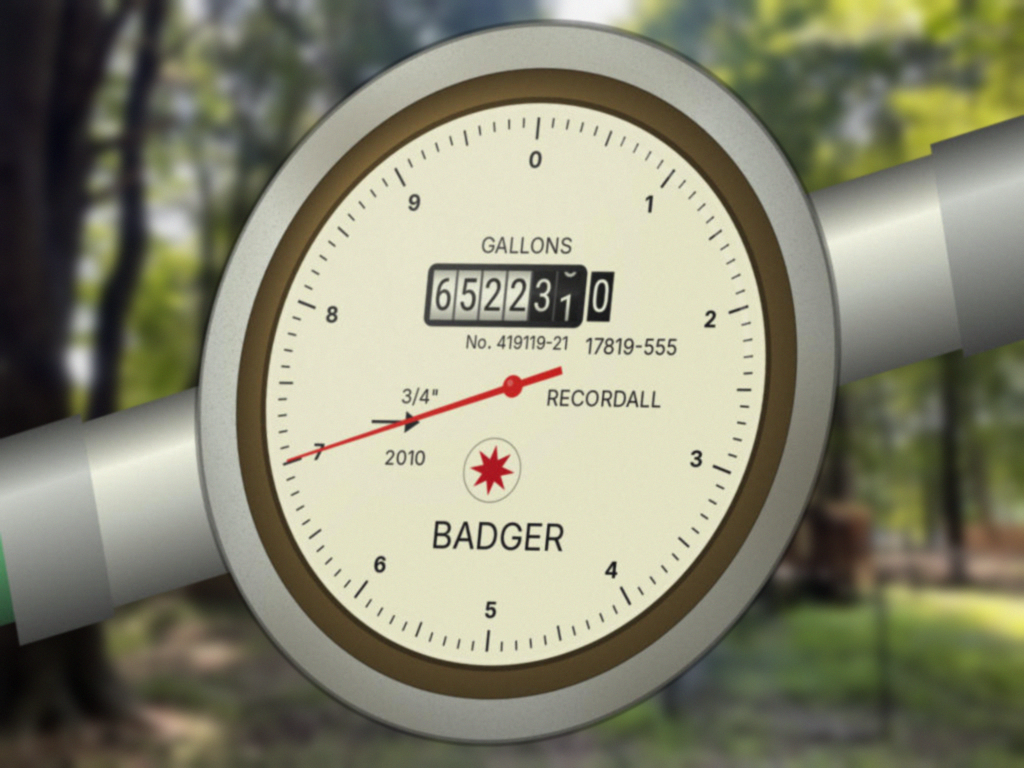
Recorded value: 6522307.0 (gal)
